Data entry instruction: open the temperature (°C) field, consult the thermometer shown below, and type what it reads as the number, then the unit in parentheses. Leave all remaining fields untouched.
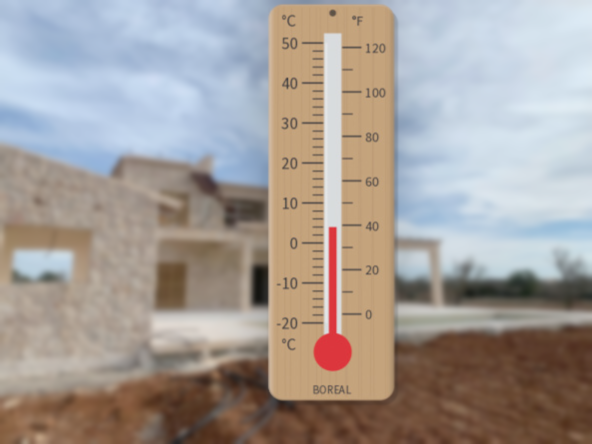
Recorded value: 4 (°C)
